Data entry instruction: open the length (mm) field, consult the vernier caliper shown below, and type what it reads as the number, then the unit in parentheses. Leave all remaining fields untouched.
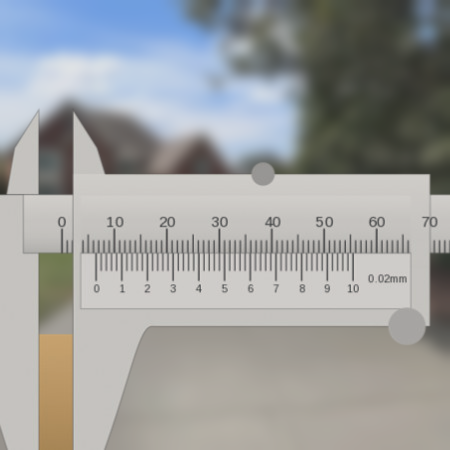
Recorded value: 6.5 (mm)
